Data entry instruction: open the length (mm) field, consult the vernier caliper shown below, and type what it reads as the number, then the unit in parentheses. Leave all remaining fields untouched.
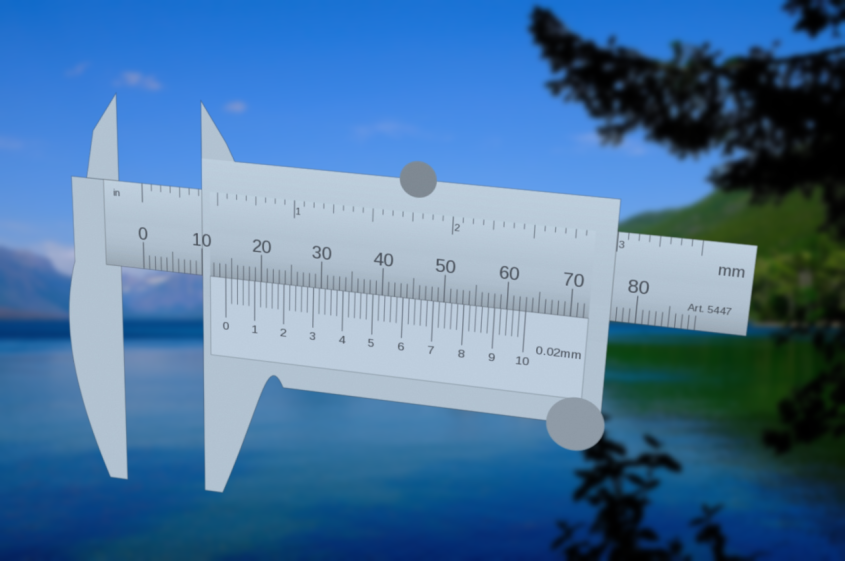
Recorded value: 14.0 (mm)
